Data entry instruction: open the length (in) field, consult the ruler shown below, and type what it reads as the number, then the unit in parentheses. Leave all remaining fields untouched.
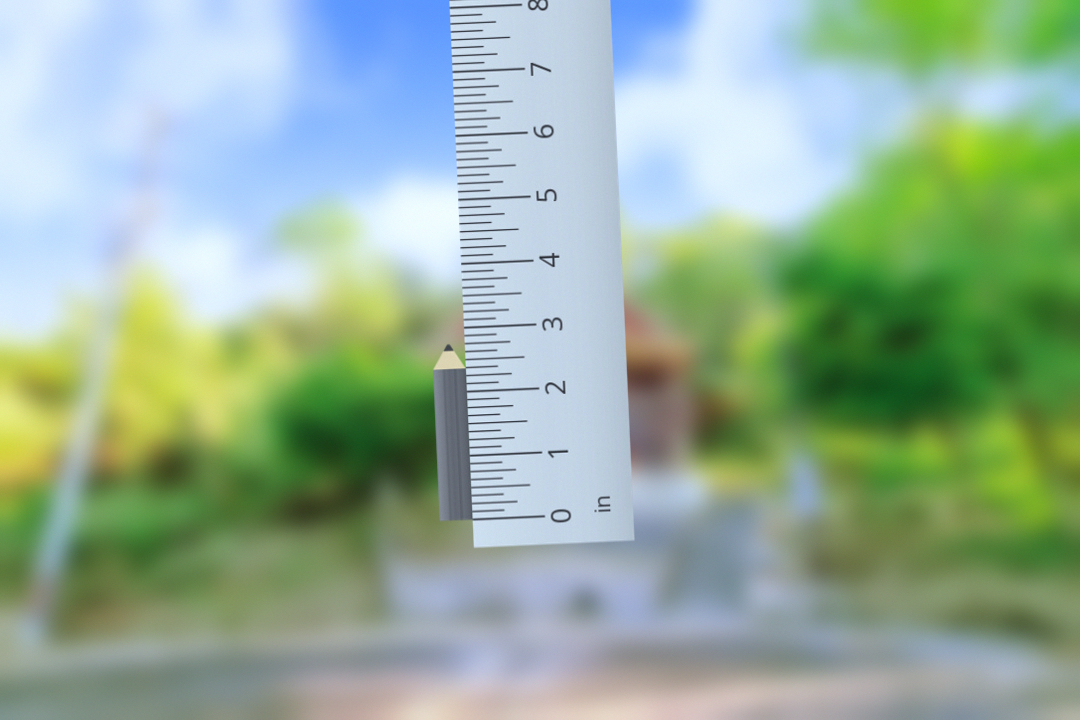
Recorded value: 2.75 (in)
